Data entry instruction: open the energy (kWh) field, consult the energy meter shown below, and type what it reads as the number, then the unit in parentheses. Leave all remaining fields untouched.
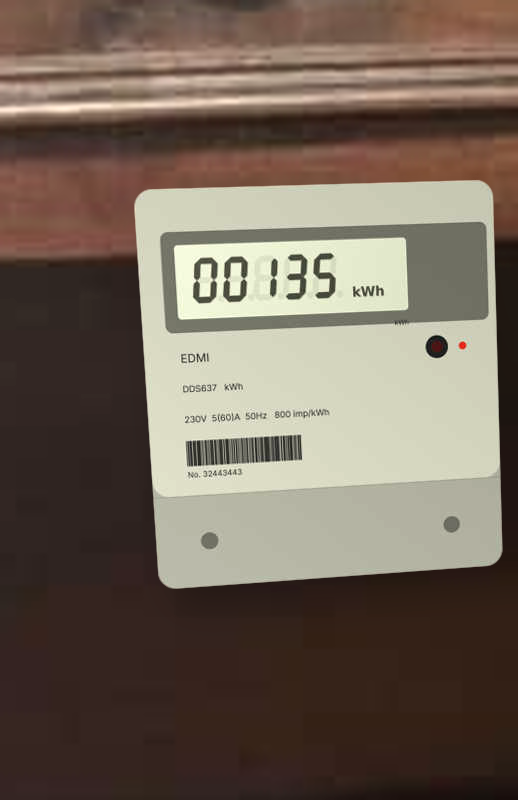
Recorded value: 135 (kWh)
